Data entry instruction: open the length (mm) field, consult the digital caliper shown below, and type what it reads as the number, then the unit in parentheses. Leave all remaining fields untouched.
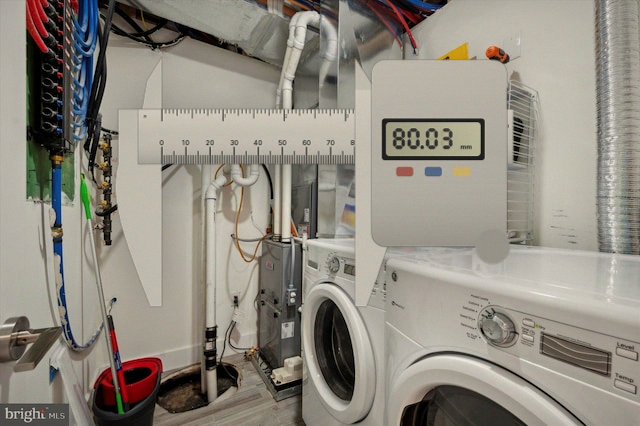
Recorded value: 80.03 (mm)
